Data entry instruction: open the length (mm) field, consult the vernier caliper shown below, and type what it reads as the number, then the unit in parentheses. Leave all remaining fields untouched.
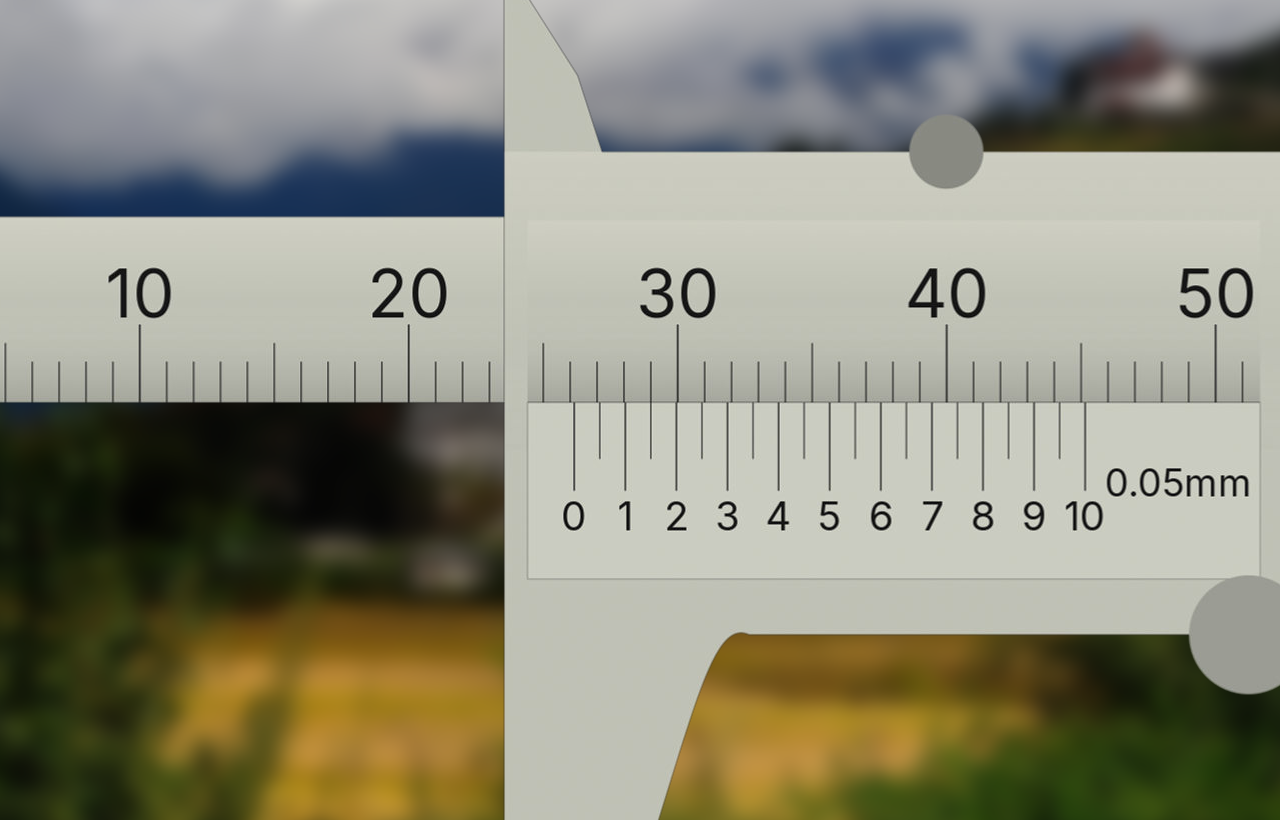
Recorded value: 26.15 (mm)
